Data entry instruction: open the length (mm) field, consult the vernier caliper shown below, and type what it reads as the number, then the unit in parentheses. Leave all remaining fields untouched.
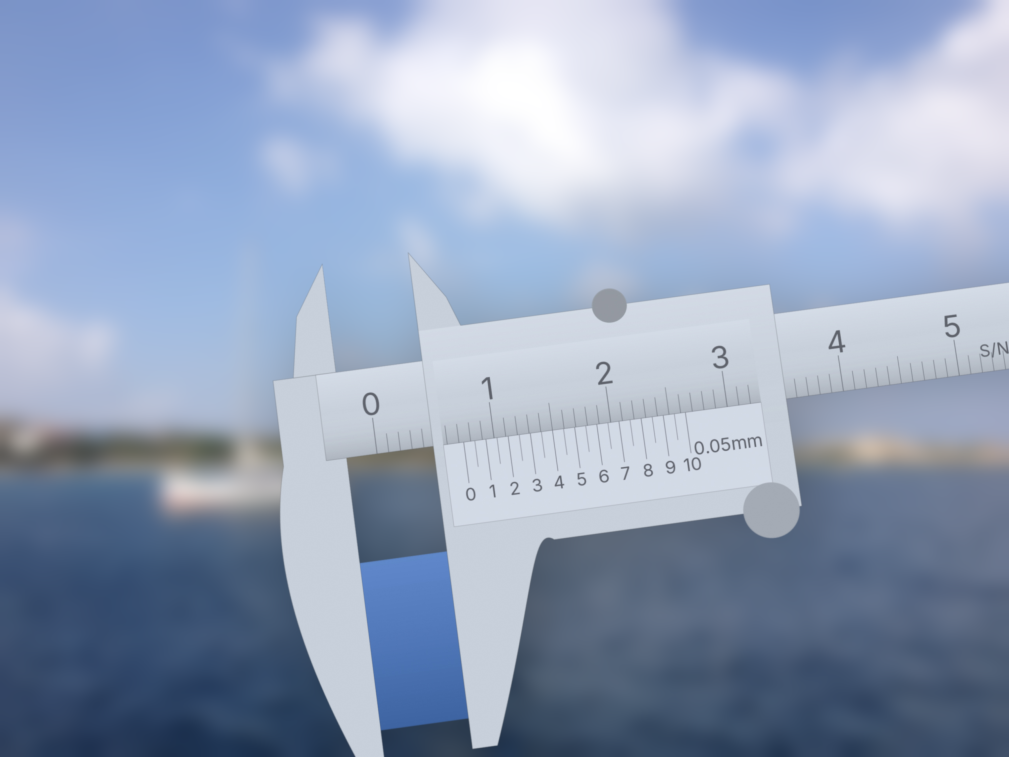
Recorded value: 7.4 (mm)
